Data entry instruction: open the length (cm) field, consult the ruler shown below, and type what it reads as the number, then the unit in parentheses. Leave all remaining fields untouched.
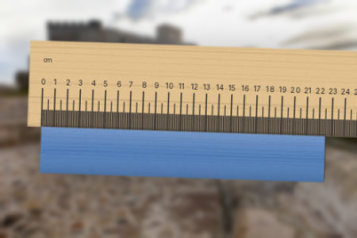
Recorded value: 22.5 (cm)
